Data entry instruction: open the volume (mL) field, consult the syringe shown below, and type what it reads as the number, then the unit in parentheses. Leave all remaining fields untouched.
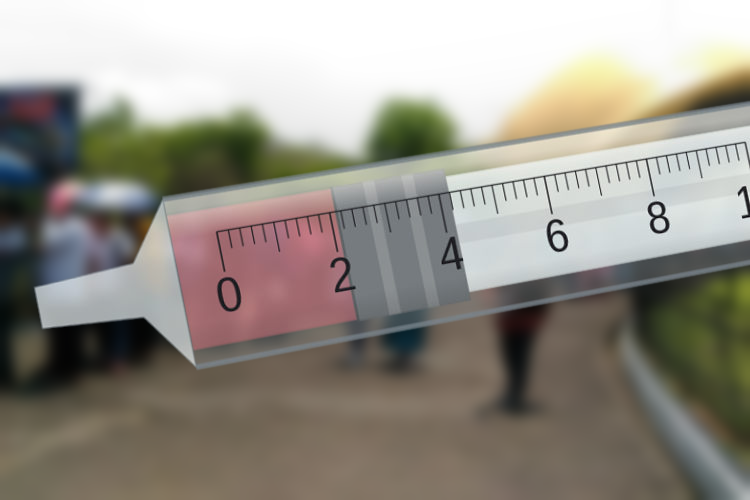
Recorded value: 2.1 (mL)
